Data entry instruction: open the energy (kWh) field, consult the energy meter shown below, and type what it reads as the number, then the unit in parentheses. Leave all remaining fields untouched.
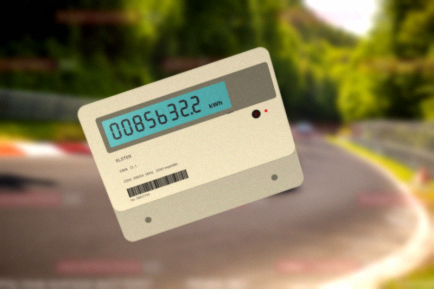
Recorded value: 85632.2 (kWh)
